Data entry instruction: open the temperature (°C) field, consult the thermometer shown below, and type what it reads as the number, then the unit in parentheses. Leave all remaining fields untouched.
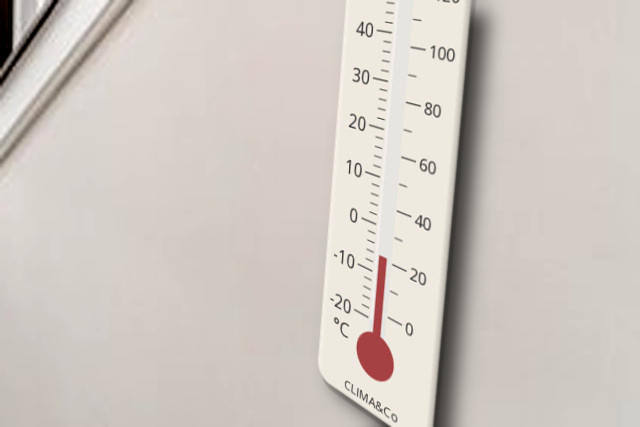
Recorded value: -6 (°C)
